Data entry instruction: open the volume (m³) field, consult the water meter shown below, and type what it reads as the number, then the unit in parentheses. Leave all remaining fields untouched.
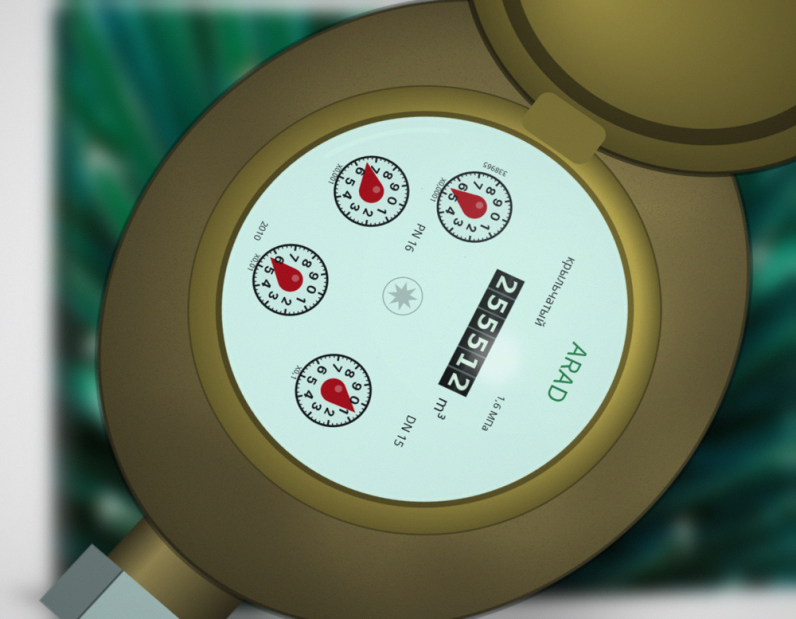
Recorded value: 255512.0565 (m³)
